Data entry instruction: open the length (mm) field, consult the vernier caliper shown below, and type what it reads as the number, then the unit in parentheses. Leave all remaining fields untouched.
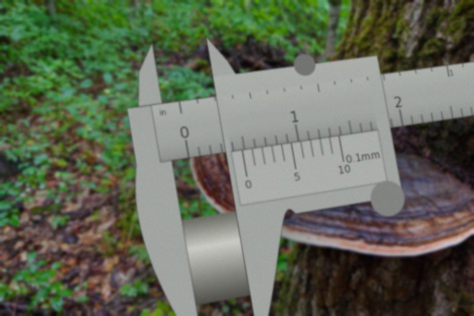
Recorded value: 4.8 (mm)
